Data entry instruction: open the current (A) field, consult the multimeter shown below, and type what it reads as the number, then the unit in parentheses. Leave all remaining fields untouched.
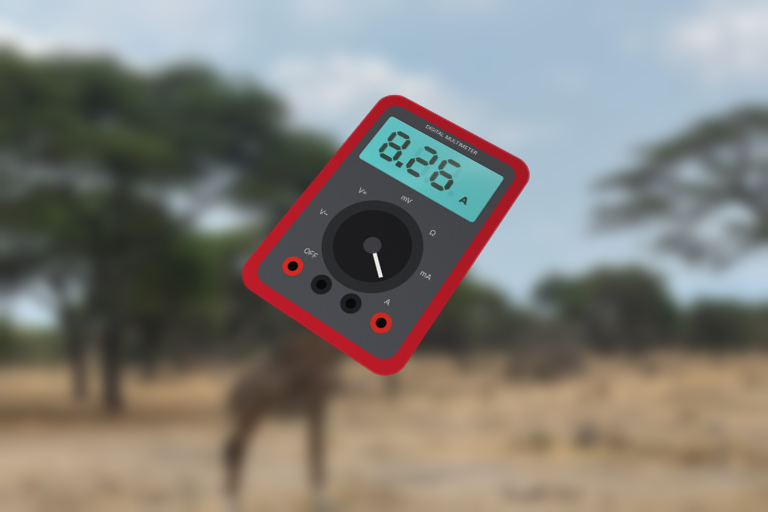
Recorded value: 8.26 (A)
